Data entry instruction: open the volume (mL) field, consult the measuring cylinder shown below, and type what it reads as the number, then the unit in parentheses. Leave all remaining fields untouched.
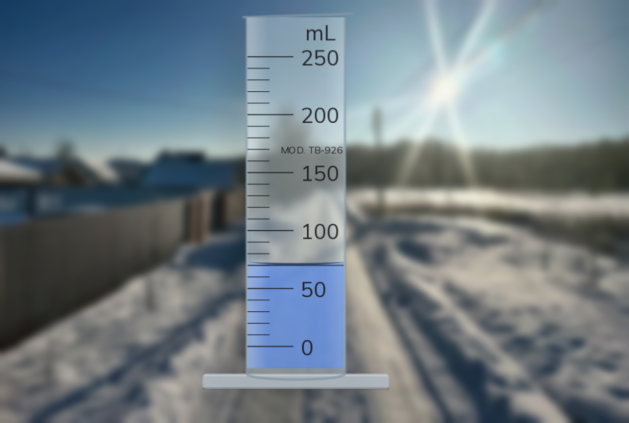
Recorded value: 70 (mL)
